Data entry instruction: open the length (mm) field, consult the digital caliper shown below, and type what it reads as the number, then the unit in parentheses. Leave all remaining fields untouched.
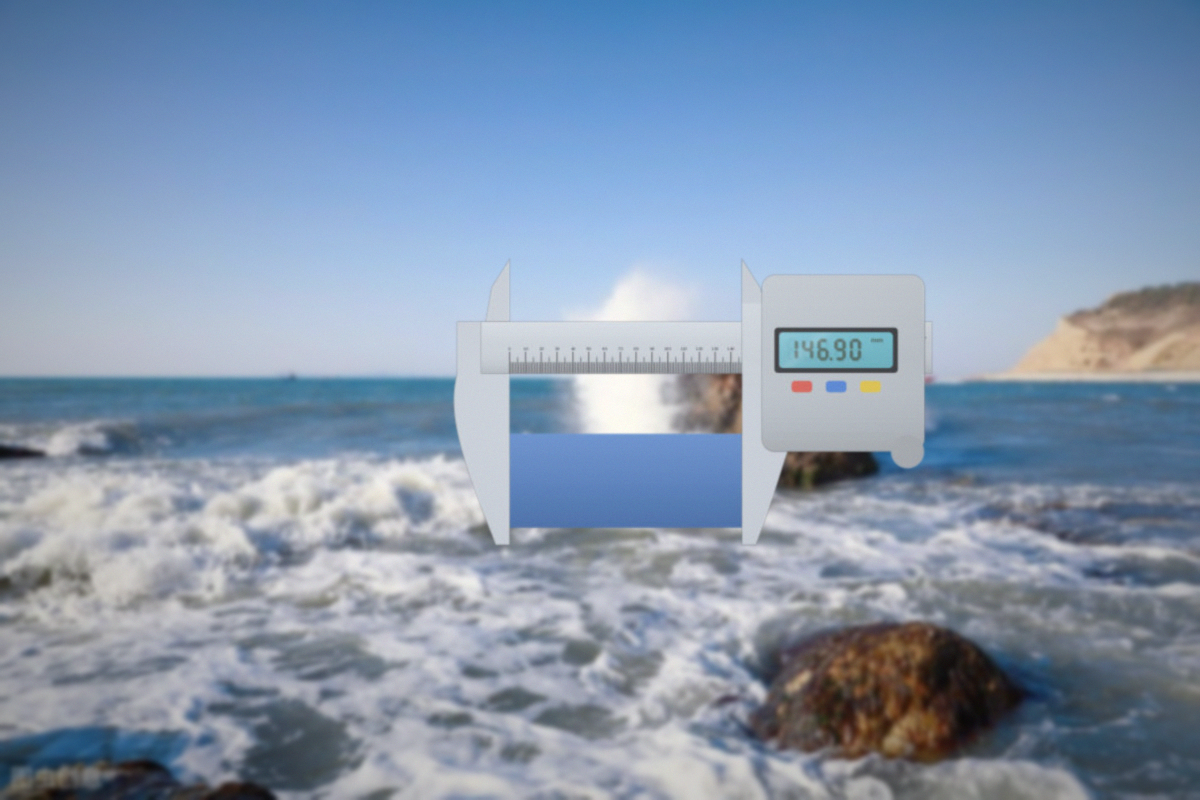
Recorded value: 146.90 (mm)
